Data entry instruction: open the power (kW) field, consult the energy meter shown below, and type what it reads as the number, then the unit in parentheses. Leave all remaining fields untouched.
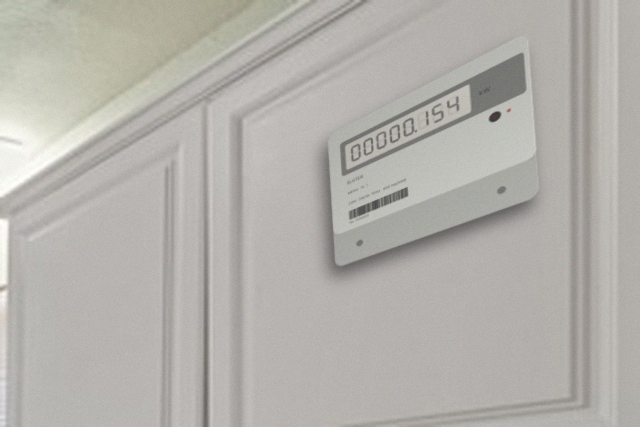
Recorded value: 0.154 (kW)
